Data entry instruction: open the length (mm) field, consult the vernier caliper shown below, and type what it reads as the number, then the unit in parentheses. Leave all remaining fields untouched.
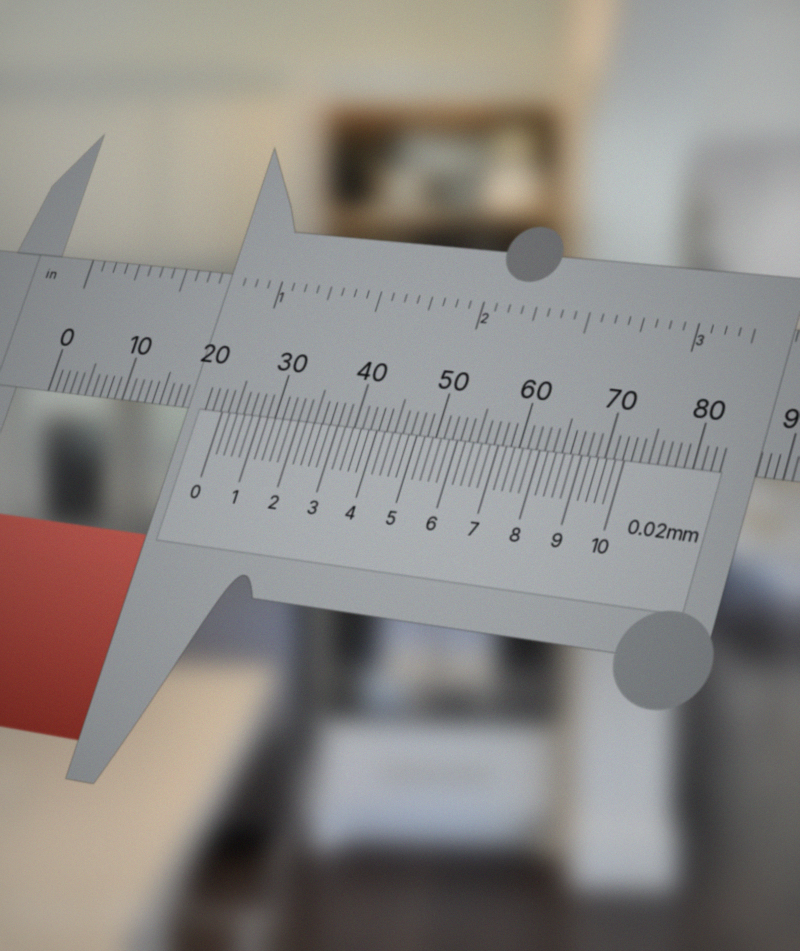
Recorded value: 23.2 (mm)
